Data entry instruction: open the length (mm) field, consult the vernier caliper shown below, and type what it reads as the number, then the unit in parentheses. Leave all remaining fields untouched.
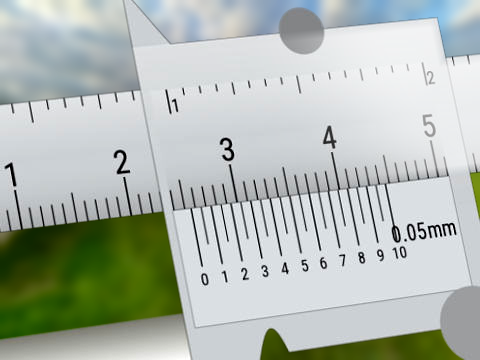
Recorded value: 25.6 (mm)
